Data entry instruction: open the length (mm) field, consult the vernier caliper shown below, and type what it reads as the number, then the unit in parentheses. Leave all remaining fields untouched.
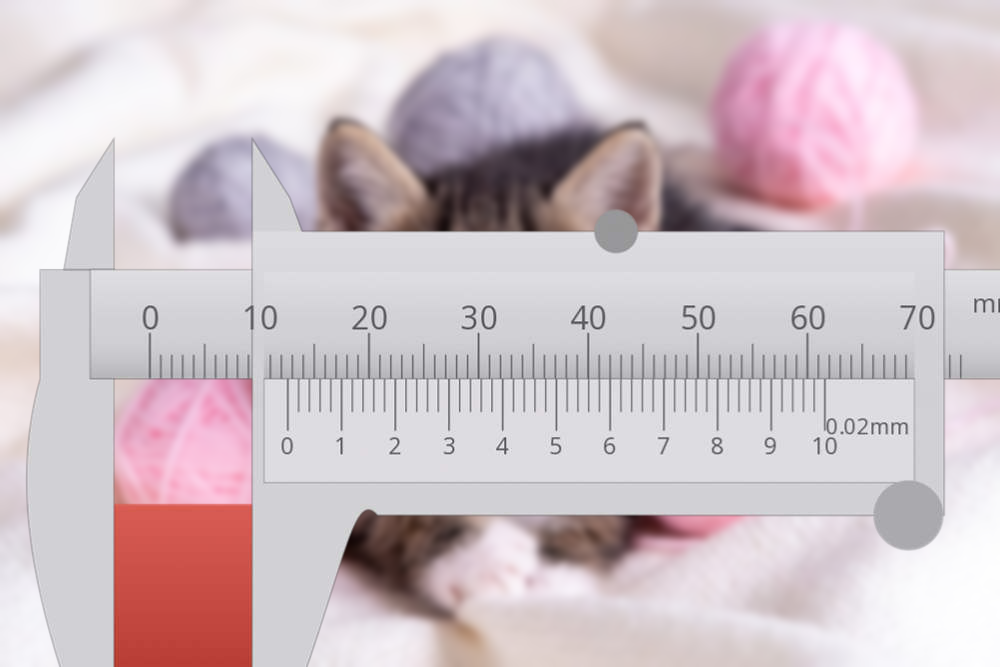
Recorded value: 12.6 (mm)
